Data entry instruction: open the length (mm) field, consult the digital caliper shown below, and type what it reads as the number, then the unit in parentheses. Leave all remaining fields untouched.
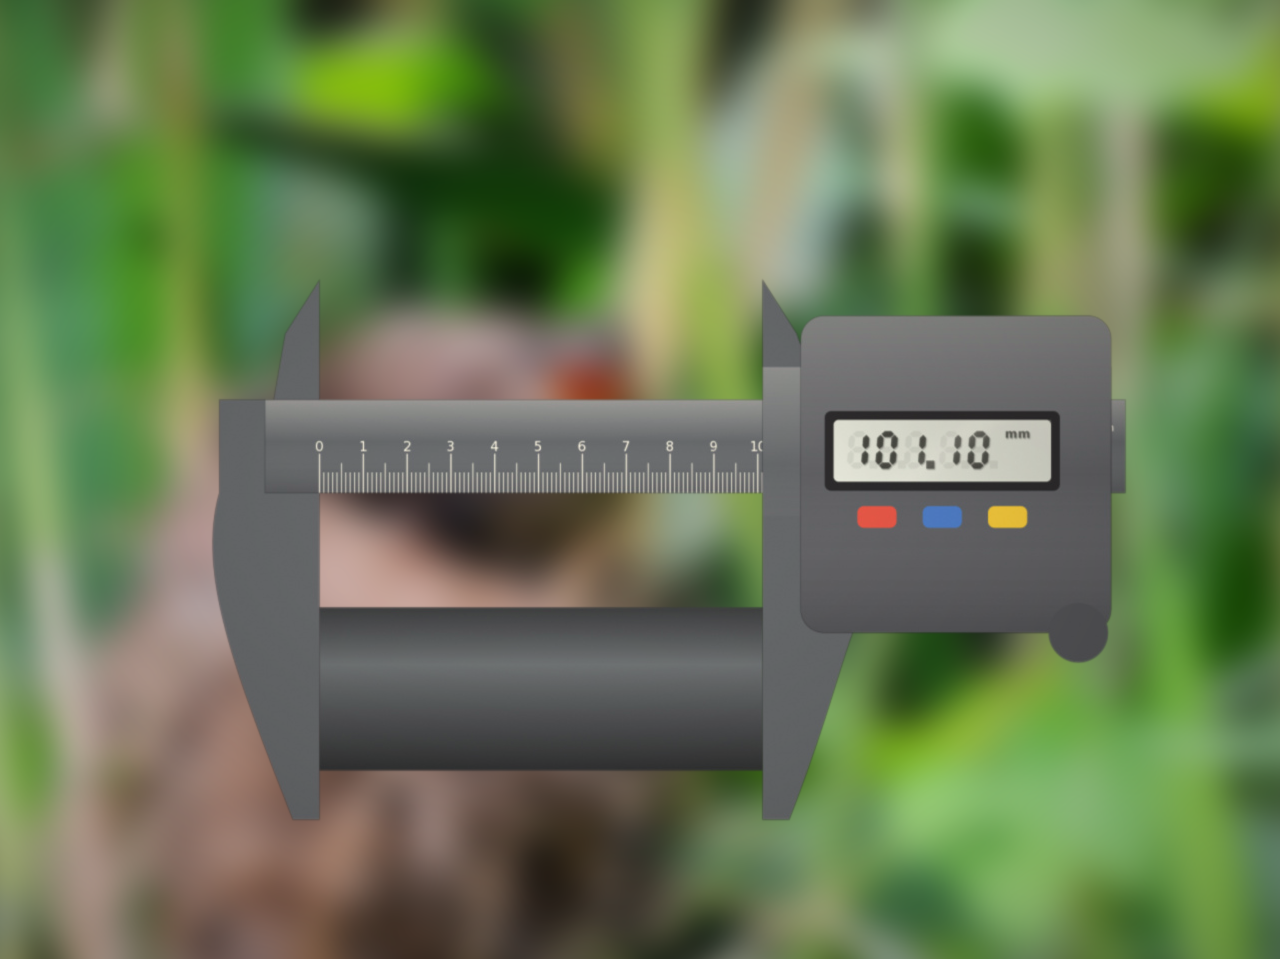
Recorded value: 101.10 (mm)
